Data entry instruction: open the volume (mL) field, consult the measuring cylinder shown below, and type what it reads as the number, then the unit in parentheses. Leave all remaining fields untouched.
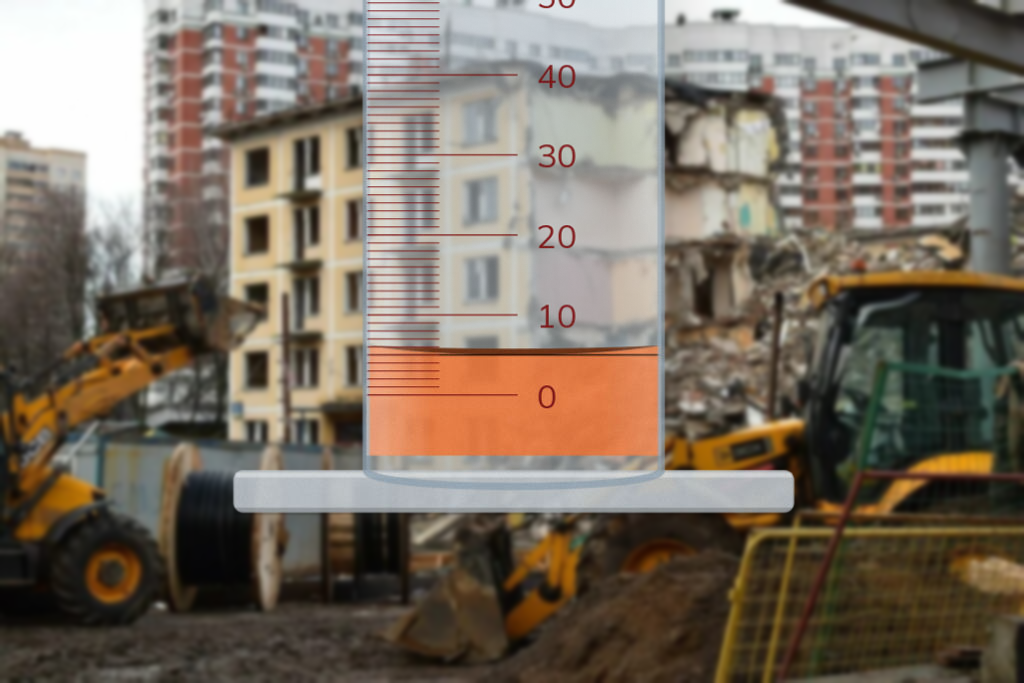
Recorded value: 5 (mL)
